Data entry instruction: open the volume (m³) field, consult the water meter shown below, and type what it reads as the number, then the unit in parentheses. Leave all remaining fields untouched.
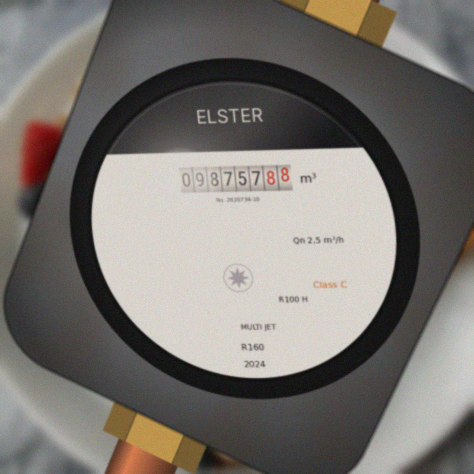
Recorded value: 98757.88 (m³)
